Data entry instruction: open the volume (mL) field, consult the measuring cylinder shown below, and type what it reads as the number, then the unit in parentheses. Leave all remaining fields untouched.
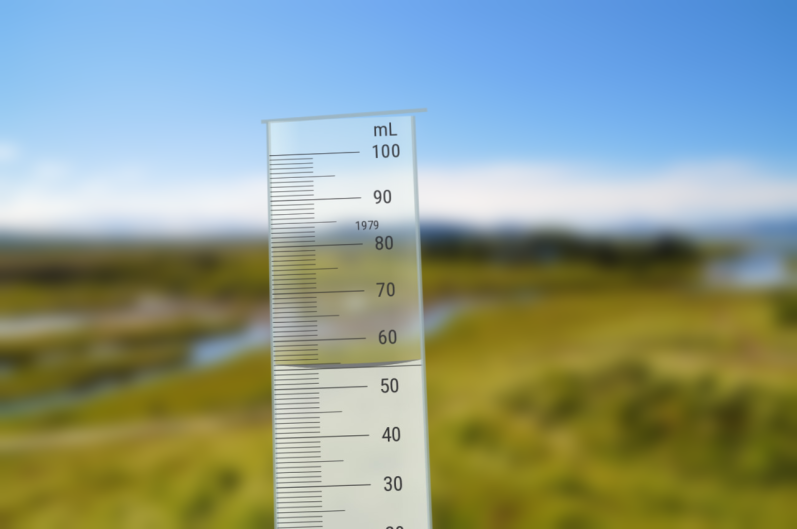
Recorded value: 54 (mL)
